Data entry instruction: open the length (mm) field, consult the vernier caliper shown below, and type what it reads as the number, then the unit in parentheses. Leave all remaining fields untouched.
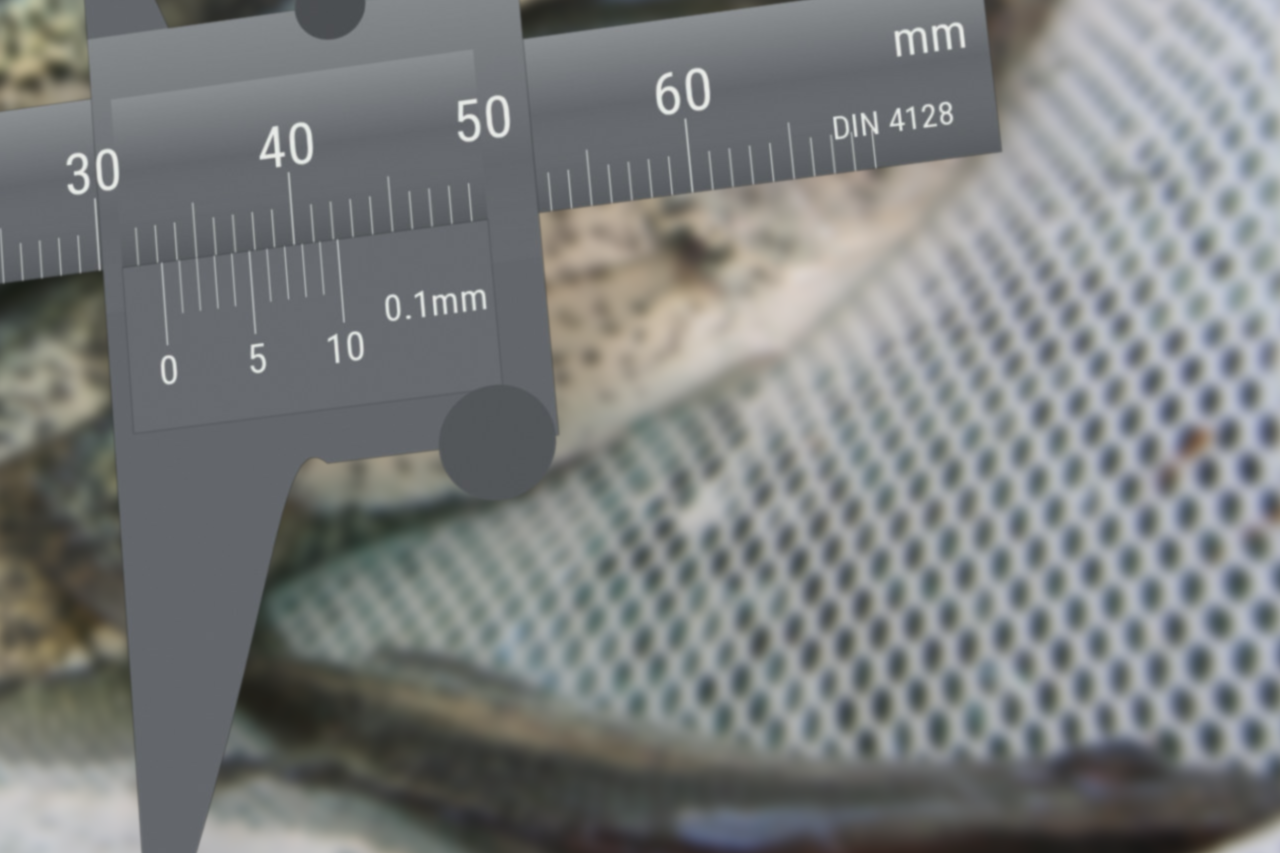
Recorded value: 33.2 (mm)
